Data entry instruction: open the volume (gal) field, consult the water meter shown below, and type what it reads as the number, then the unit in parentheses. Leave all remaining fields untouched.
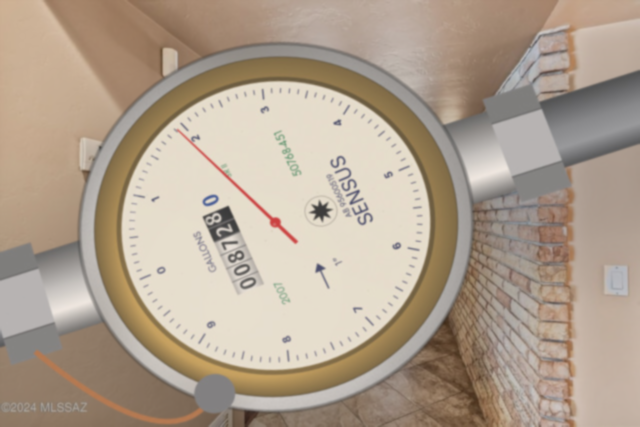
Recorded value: 87281.9 (gal)
